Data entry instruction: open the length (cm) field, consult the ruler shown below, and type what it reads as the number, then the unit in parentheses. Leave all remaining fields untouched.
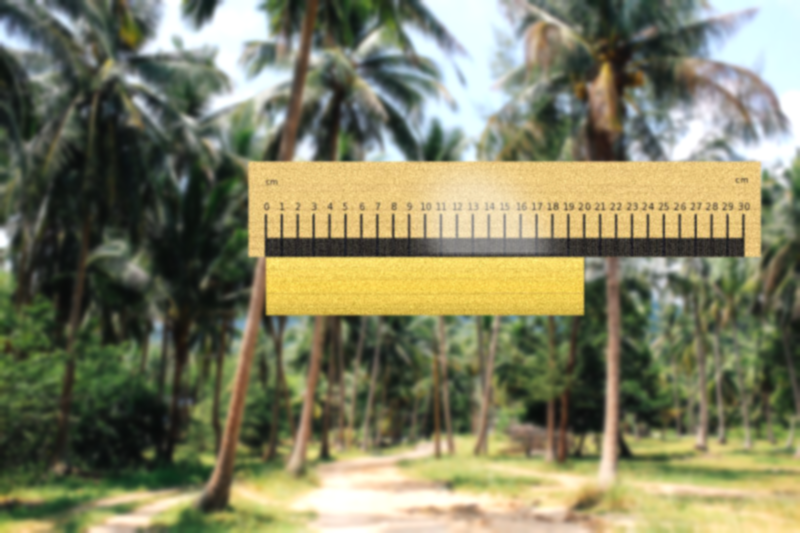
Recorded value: 20 (cm)
